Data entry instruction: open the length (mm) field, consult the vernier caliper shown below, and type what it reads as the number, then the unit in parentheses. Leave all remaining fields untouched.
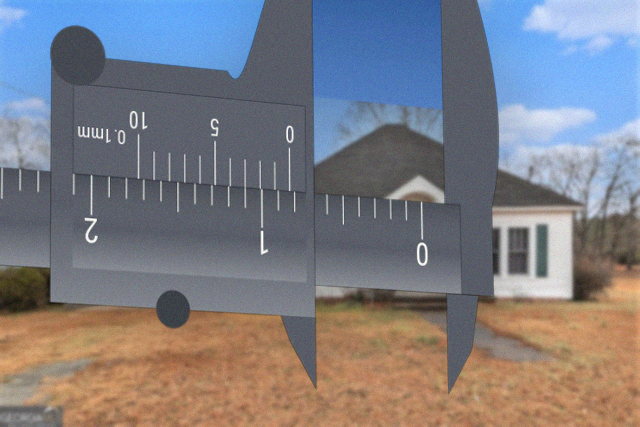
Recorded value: 8.3 (mm)
